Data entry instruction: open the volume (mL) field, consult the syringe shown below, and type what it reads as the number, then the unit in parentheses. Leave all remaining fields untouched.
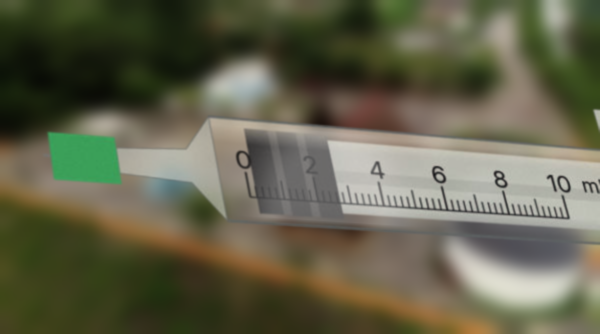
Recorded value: 0.2 (mL)
